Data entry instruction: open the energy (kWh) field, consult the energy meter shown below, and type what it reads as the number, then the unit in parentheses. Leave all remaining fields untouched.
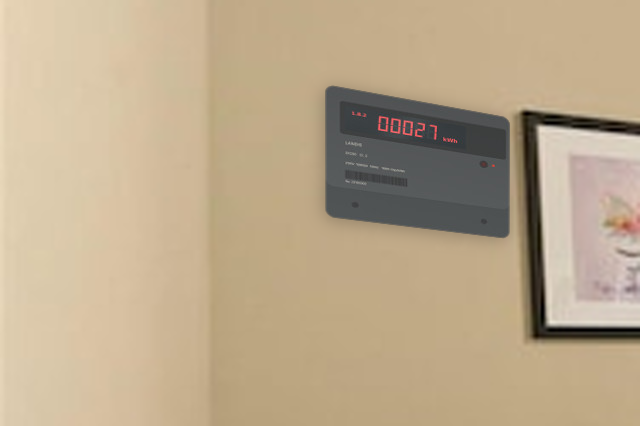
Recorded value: 27 (kWh)
